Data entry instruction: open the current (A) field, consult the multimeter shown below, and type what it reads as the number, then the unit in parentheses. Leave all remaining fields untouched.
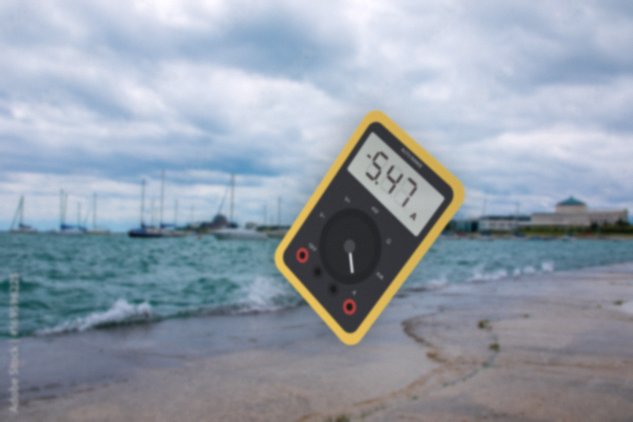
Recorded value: -5.47 (A)
